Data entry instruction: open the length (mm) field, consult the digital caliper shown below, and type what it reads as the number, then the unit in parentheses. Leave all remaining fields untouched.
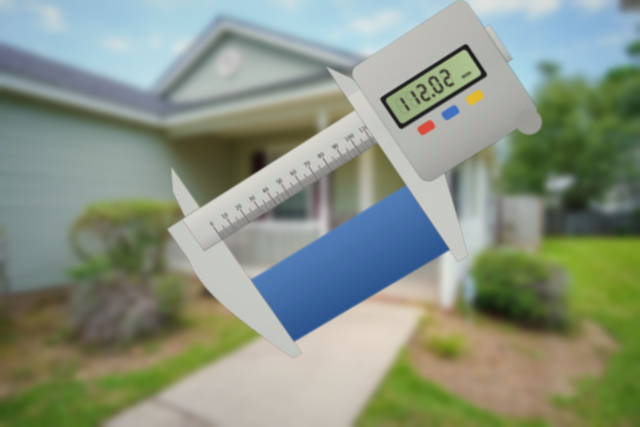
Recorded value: 112.02 (mm)
